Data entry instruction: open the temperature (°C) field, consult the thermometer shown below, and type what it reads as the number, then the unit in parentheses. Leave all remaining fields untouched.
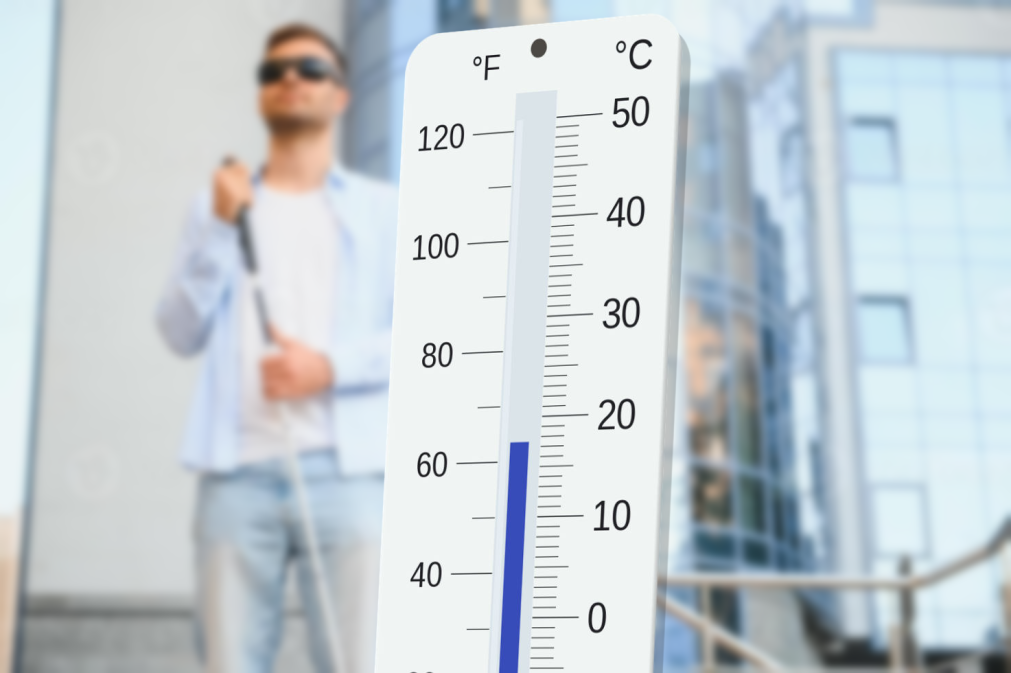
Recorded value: 17.5 (°C)
